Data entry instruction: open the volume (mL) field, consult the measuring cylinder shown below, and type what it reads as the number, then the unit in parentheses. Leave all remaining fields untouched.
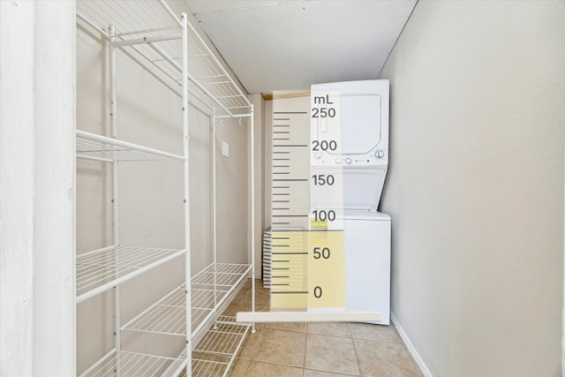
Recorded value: 80 (mL)
